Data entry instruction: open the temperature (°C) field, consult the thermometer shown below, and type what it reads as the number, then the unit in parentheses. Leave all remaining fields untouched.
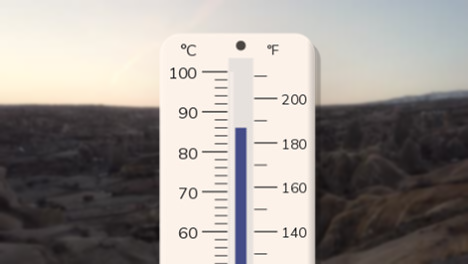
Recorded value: 86 (°C)
